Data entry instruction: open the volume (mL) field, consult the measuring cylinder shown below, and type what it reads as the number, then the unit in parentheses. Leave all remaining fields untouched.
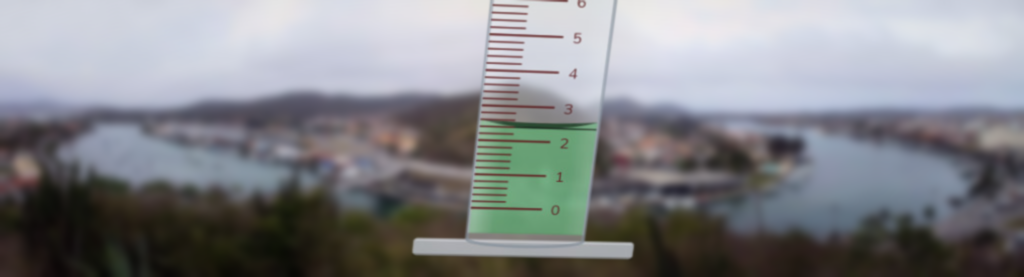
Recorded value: 2.4 (mL)
